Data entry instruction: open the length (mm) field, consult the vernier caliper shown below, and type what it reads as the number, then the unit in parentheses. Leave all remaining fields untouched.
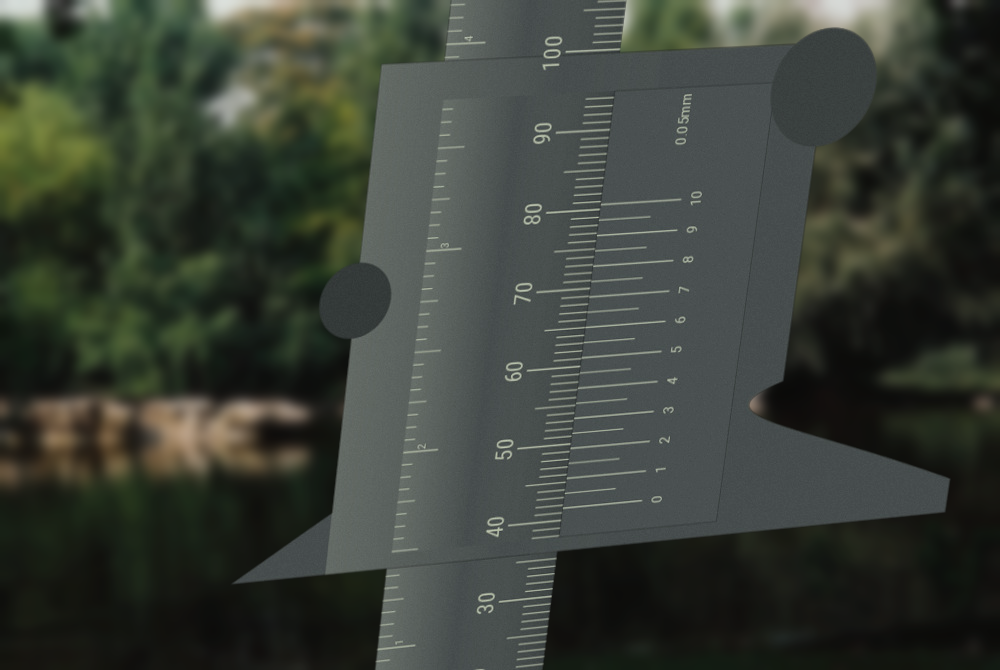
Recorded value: 41.6 (mm)
